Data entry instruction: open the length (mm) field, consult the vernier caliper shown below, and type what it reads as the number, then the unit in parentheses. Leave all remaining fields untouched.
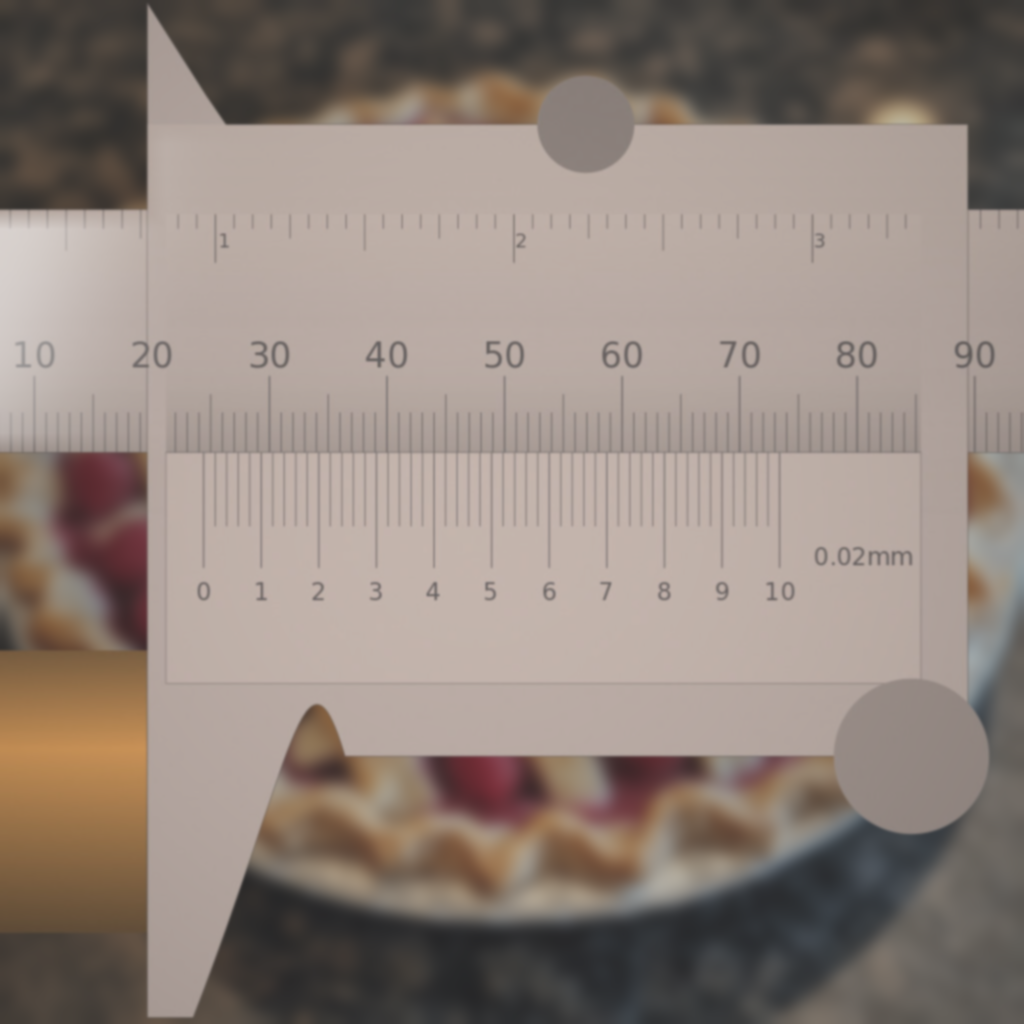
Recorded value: 24.4 (mm)
